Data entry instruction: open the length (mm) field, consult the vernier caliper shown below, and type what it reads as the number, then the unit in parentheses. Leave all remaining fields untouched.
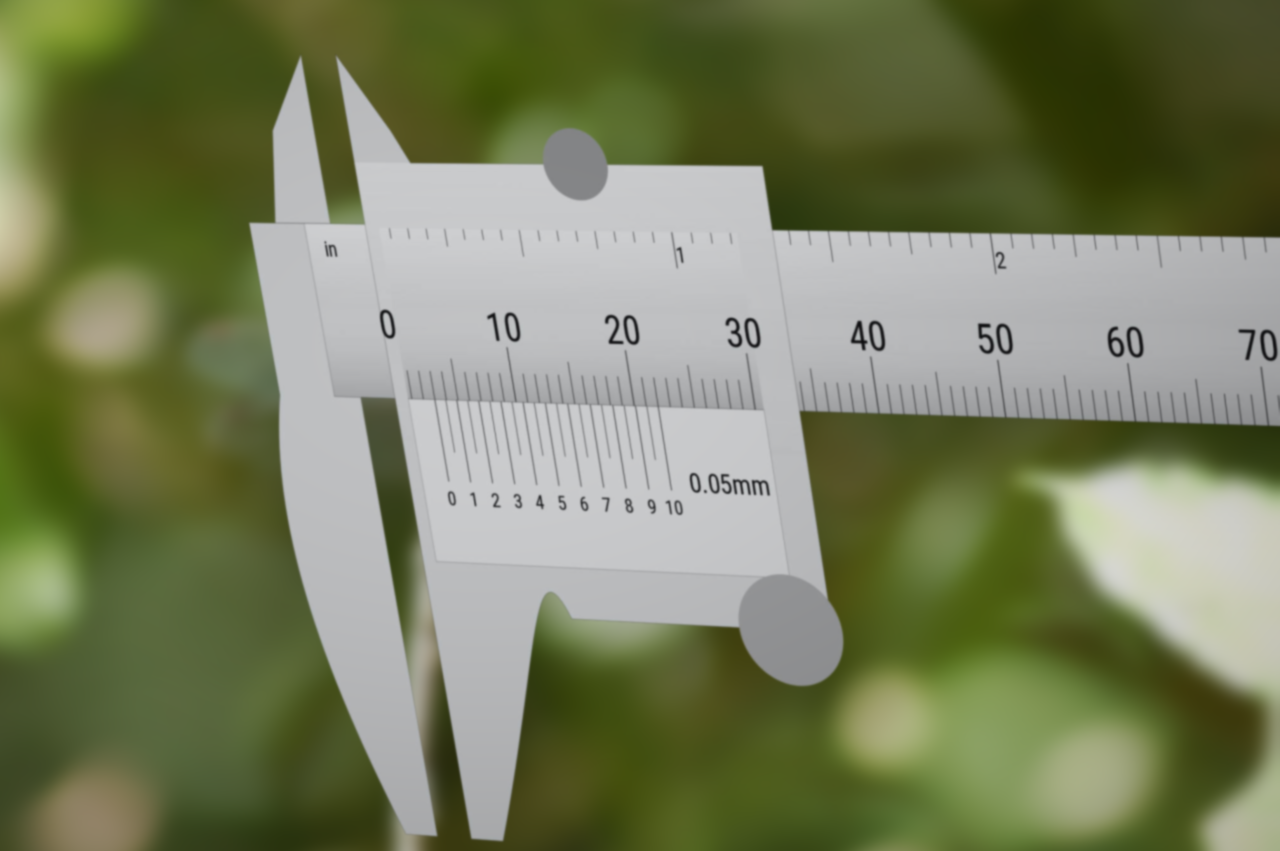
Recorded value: 3.0 (mm)
